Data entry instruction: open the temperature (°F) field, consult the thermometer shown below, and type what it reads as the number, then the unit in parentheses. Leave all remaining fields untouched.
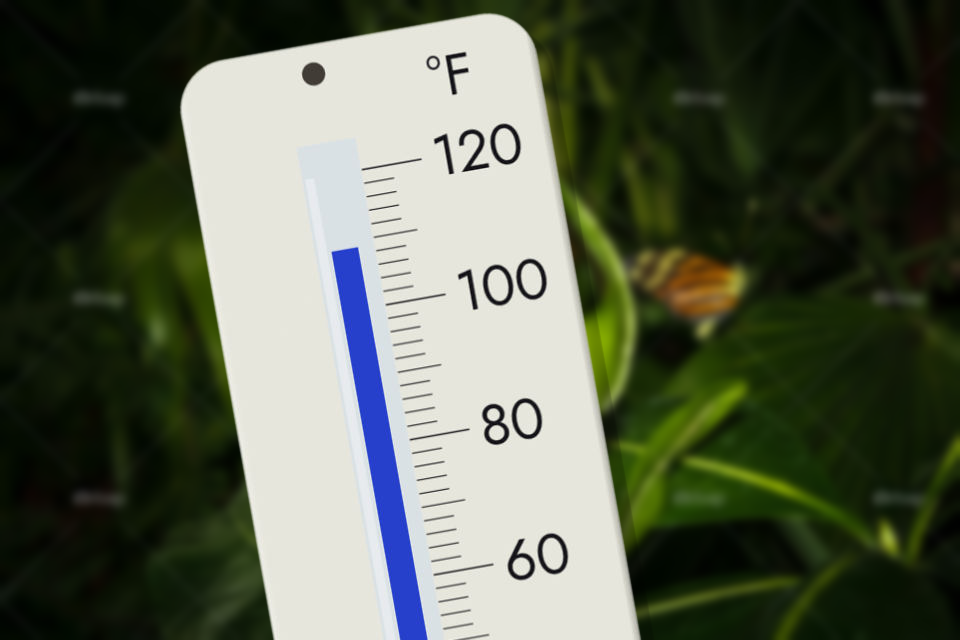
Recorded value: 109 (°F)
